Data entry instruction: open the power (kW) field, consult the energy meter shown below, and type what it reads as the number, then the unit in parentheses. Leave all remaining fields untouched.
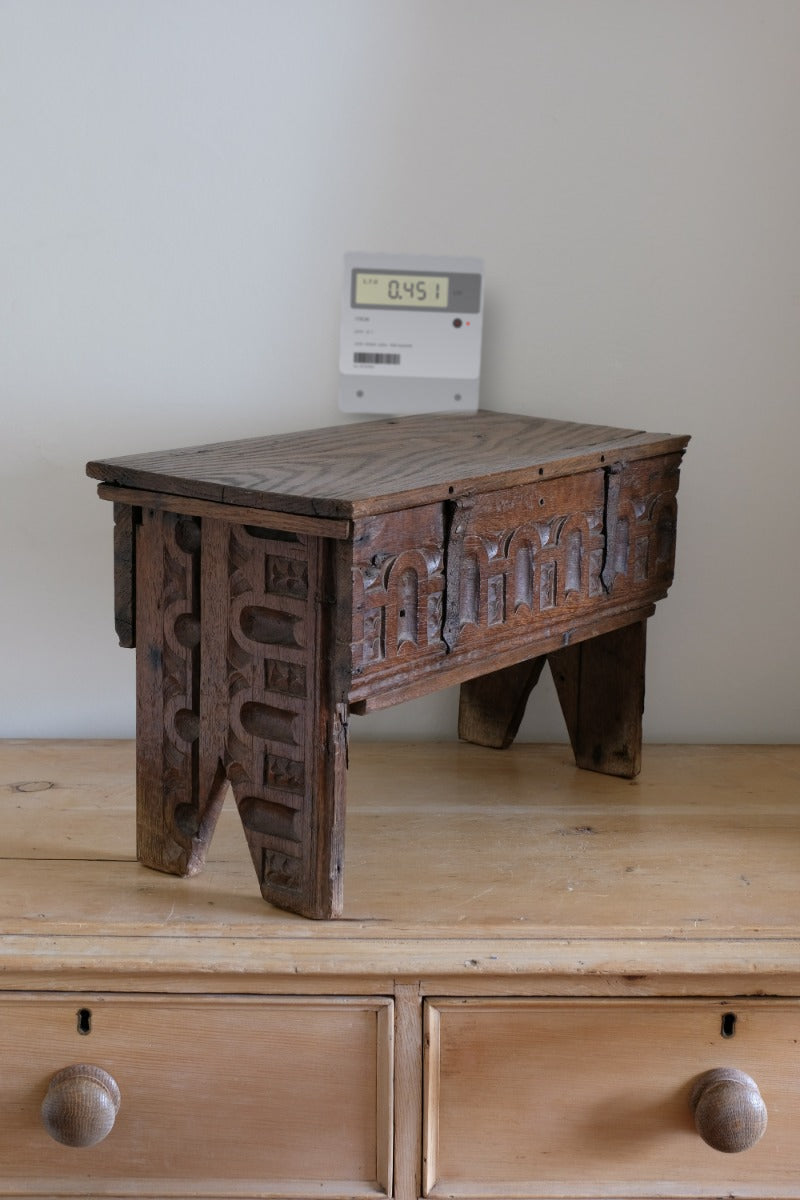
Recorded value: 0.451 (kW)
